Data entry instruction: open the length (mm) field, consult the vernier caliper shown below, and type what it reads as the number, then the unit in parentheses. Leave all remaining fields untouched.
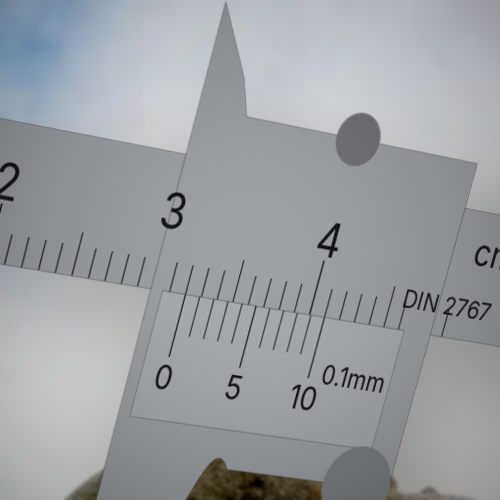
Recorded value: 32.0 (mm)
